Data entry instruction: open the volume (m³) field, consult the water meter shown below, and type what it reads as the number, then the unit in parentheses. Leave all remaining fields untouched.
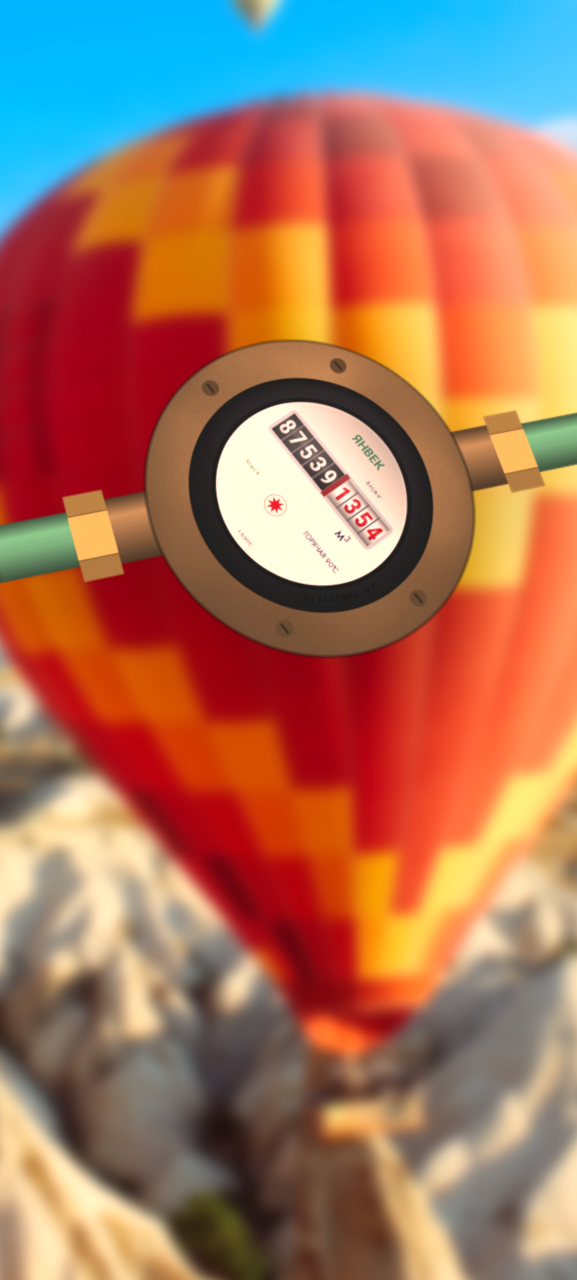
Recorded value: 87539.1354 (m³)
